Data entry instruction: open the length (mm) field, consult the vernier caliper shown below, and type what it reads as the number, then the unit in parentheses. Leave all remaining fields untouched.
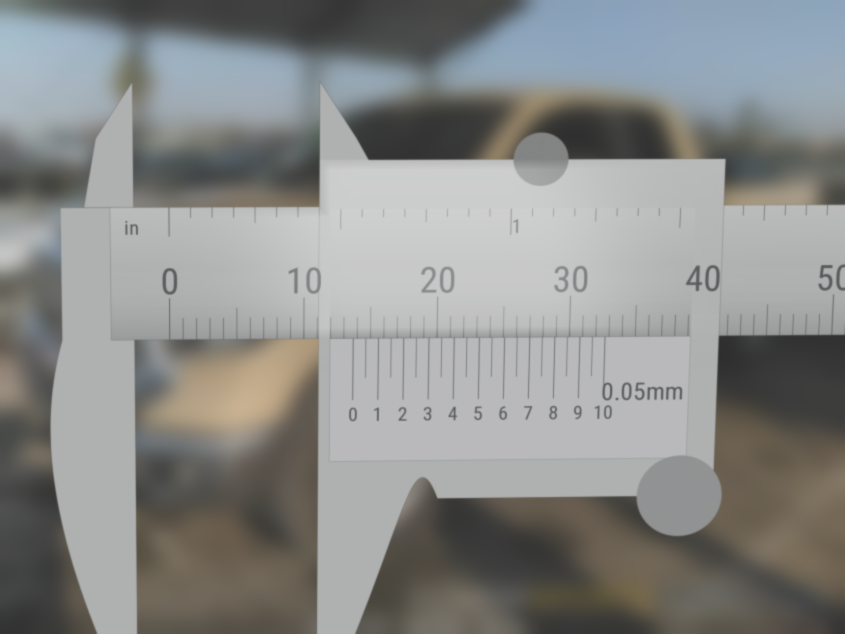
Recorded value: 13.7 (mm)
